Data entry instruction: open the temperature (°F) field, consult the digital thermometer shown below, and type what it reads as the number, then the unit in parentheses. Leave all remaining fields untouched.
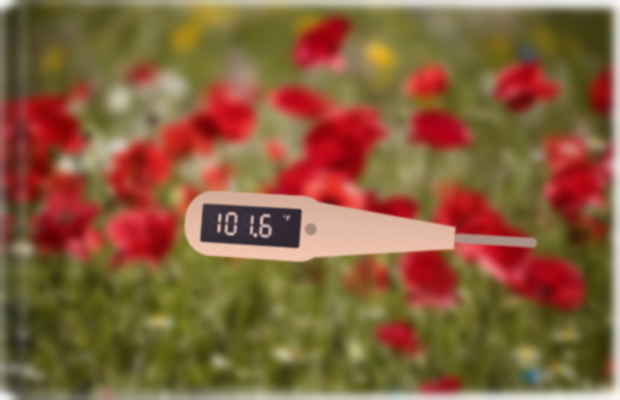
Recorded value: 101.6 (°F)
